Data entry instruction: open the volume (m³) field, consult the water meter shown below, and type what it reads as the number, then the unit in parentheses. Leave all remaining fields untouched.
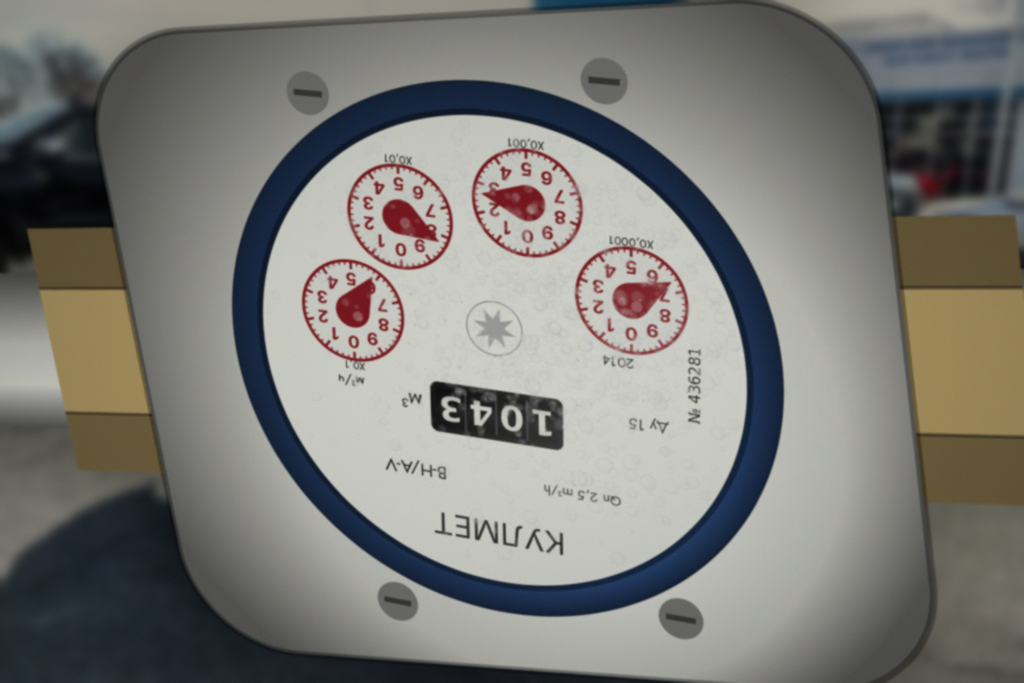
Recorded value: 1043.5826 (m³)
